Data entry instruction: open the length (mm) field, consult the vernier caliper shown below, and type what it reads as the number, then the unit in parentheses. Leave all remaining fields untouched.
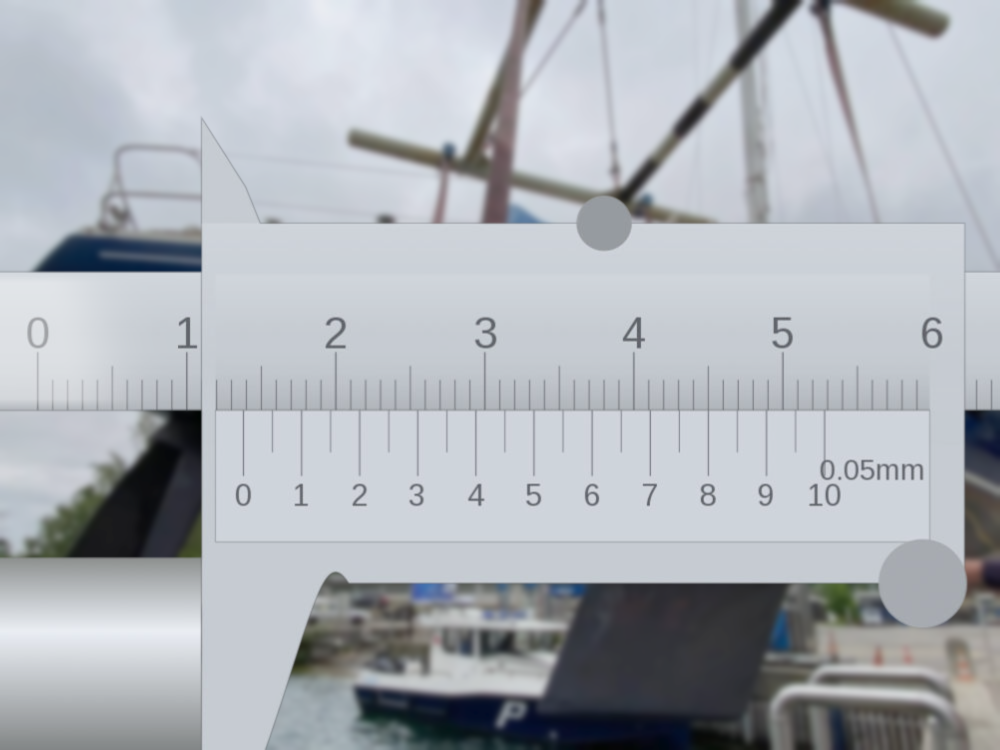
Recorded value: 13.8 (mm)
